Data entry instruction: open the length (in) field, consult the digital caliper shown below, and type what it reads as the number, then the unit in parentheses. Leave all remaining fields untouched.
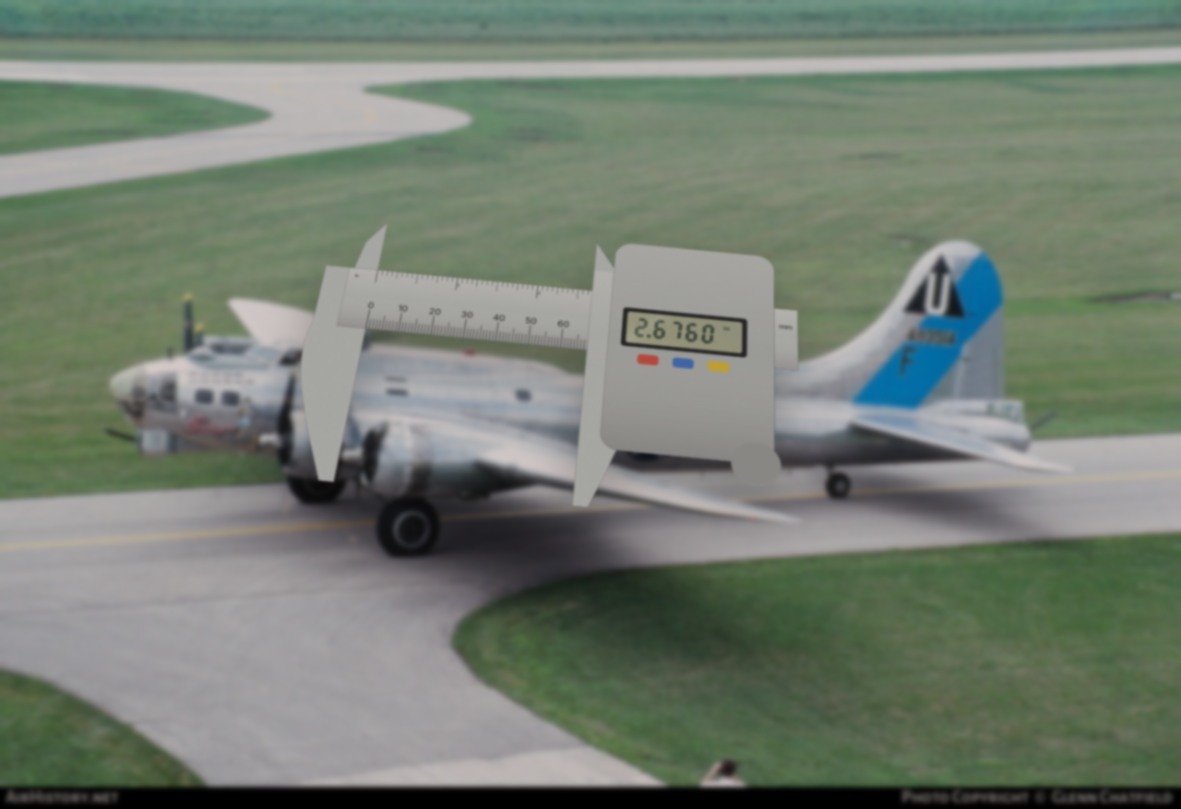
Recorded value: 2.6760 (in)
